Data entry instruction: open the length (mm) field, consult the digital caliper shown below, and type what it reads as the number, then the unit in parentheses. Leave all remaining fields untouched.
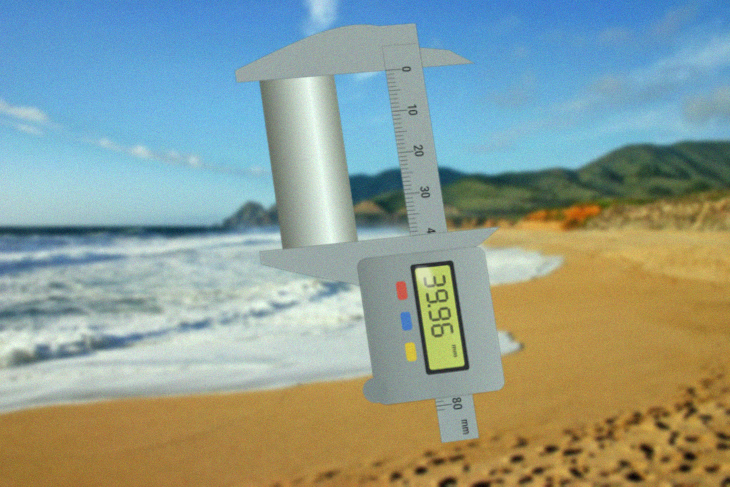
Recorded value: 39.96 (mm)
